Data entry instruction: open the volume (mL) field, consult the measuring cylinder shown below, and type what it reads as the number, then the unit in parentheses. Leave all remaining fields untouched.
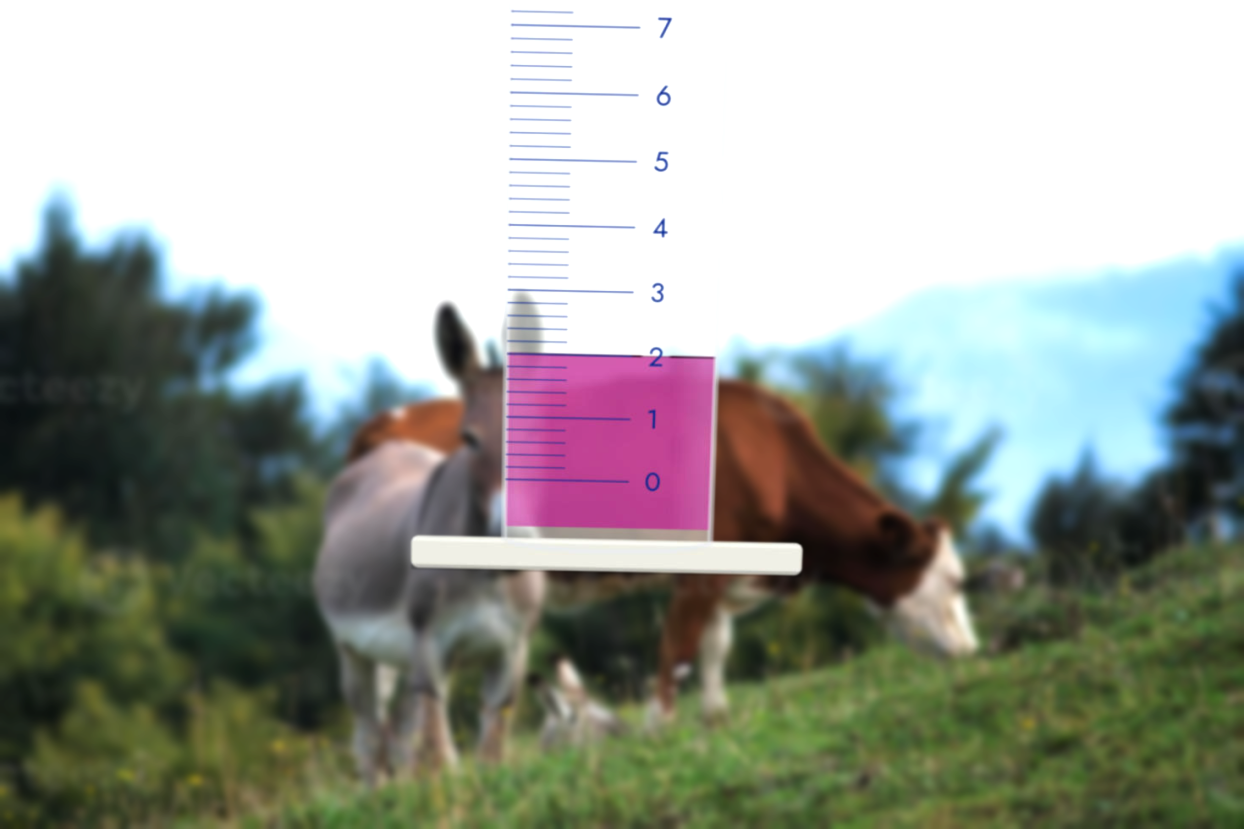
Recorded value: 2 (mL)
